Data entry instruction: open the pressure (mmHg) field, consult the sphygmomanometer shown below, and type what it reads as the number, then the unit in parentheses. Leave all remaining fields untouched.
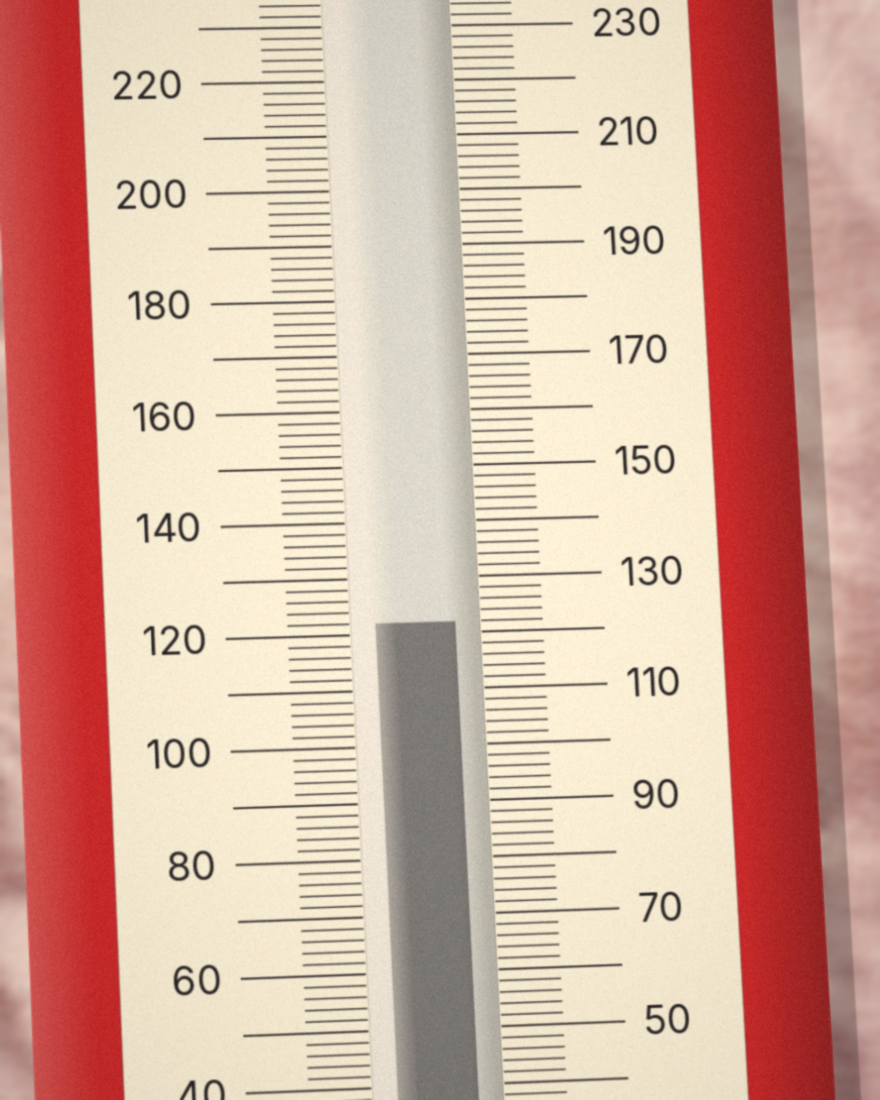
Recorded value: 122 (mmHg)
